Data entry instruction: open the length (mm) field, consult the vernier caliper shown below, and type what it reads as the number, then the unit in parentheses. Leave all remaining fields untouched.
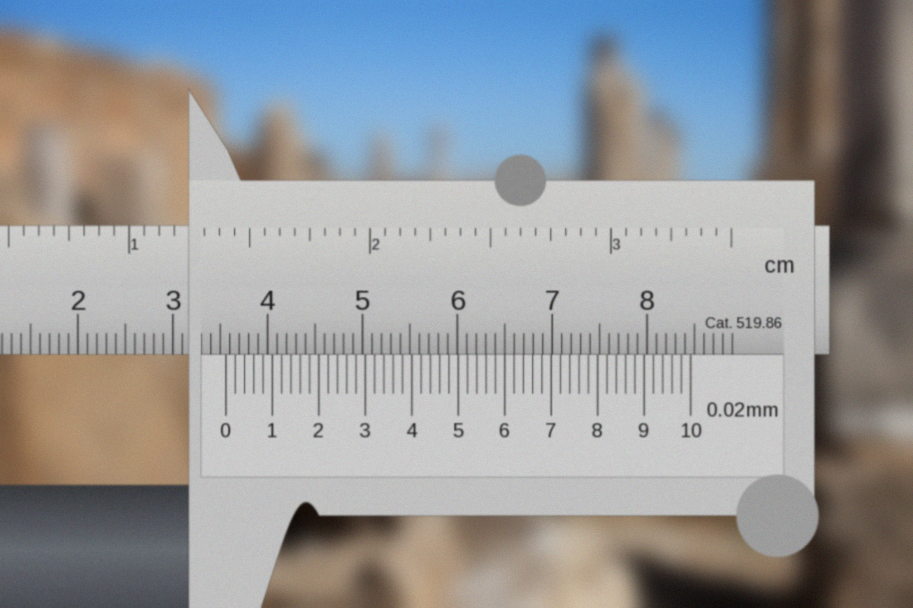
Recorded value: 35.6 (mm)
